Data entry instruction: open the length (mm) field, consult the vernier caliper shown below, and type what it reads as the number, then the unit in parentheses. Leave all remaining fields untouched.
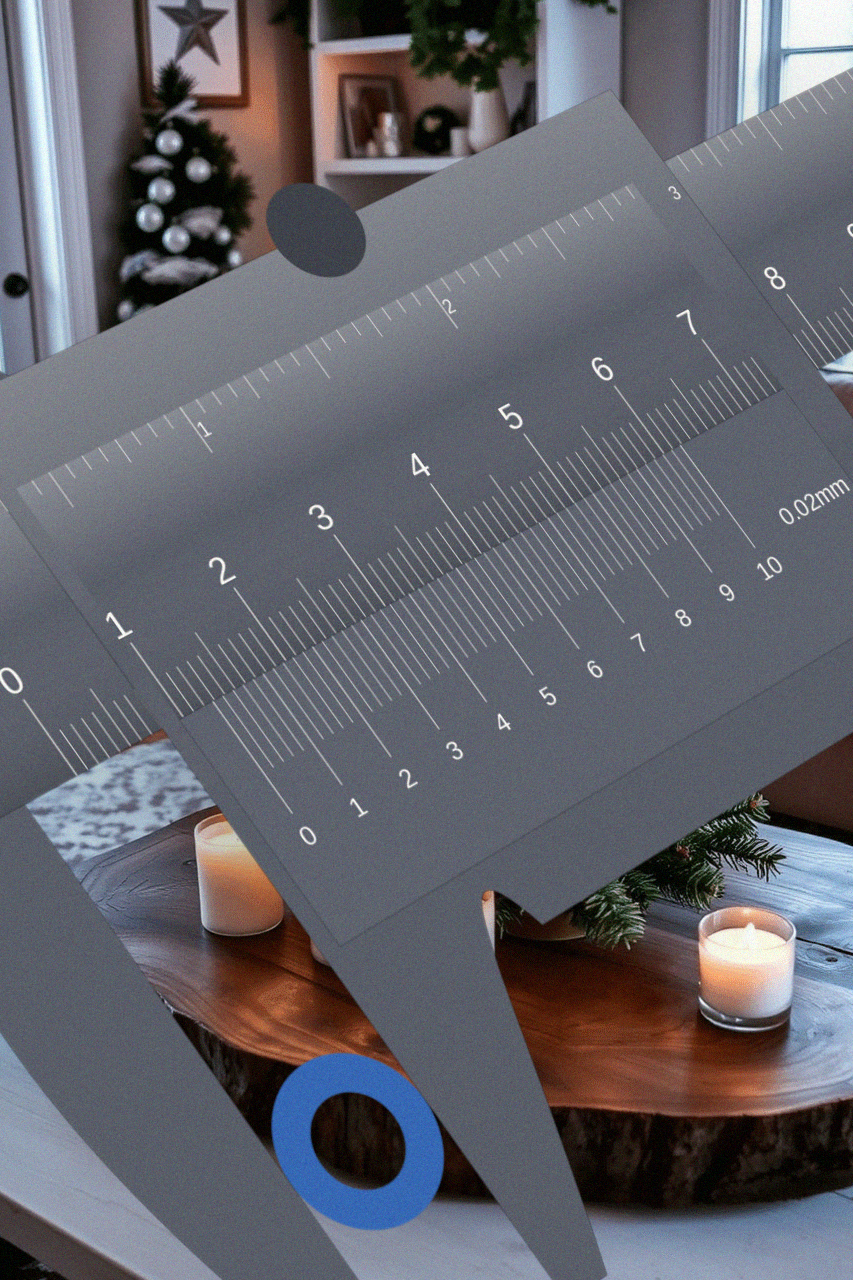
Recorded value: 12.8 (mm)
